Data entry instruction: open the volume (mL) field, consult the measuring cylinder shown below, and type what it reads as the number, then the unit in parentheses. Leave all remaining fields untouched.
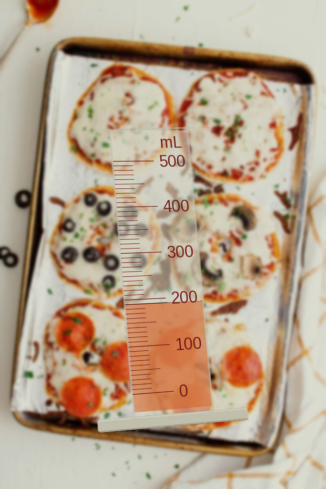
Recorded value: 190 (mL)
